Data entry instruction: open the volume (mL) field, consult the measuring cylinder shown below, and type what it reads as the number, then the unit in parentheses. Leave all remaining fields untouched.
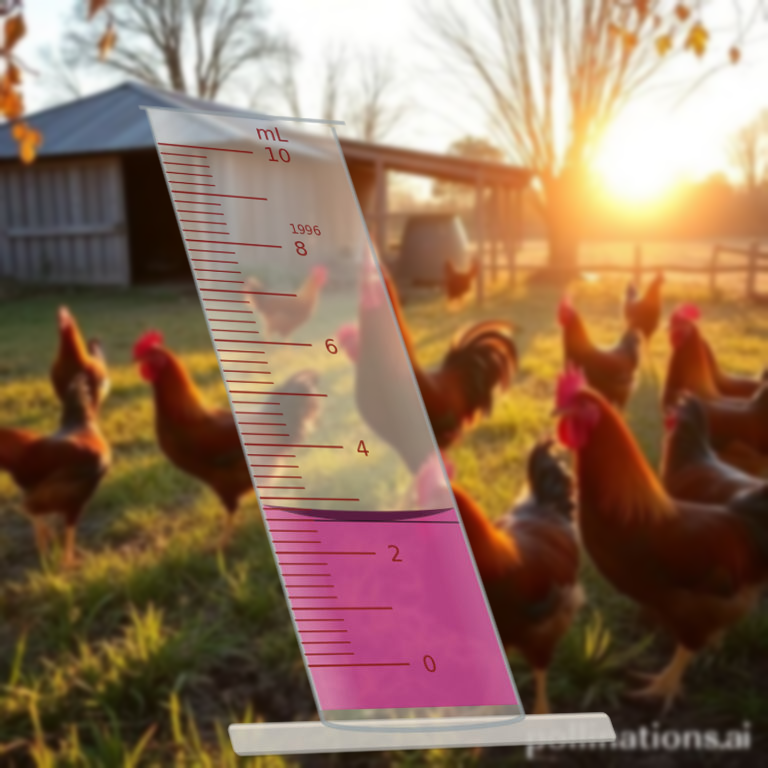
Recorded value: 2.6 (mL)
